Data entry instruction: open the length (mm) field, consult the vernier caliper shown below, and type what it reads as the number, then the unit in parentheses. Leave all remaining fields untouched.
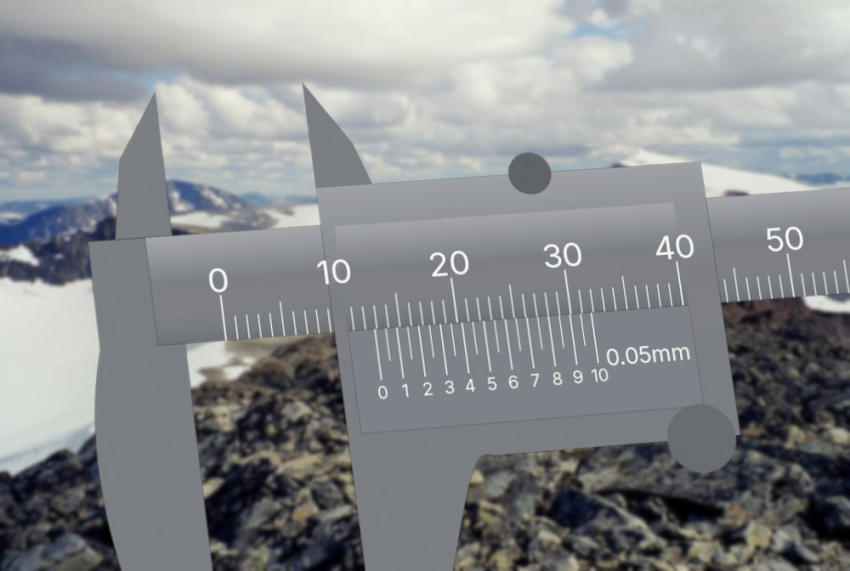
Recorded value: 12.8 (mm)
